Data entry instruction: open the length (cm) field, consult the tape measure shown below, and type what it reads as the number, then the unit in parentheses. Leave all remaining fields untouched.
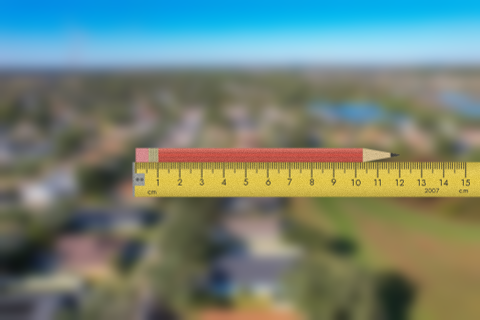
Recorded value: 12 (cm)
